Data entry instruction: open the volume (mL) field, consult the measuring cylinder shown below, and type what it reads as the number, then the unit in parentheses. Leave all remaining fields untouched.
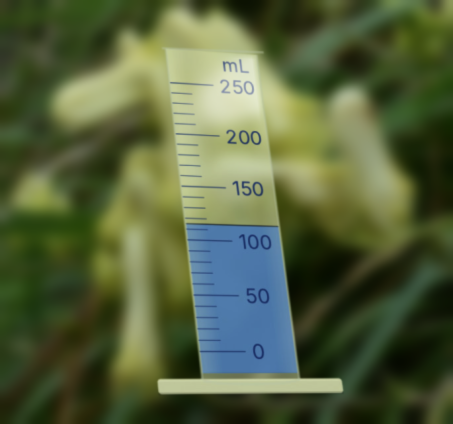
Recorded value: 115 (mL)
